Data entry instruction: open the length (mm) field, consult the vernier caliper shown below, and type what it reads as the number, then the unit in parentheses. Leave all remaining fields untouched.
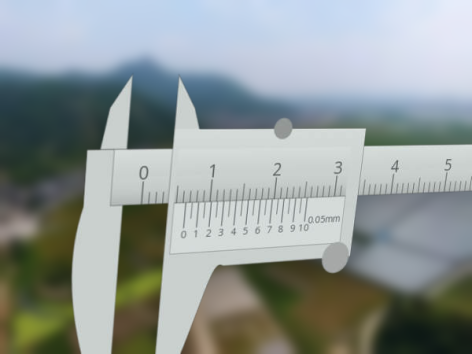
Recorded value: 6.4 (mm)
